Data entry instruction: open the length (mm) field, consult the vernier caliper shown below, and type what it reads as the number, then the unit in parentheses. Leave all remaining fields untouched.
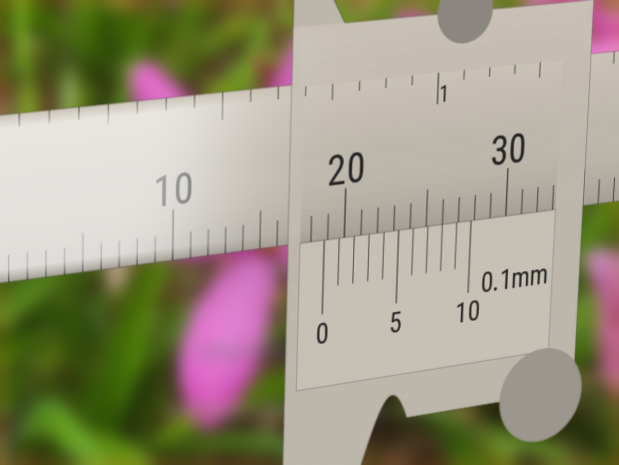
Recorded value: 18.8 (mm)
